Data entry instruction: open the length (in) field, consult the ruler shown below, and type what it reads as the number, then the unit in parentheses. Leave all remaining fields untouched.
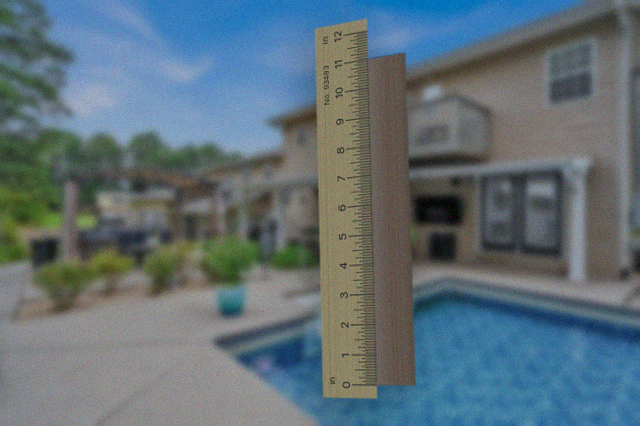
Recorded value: 11 (in)
